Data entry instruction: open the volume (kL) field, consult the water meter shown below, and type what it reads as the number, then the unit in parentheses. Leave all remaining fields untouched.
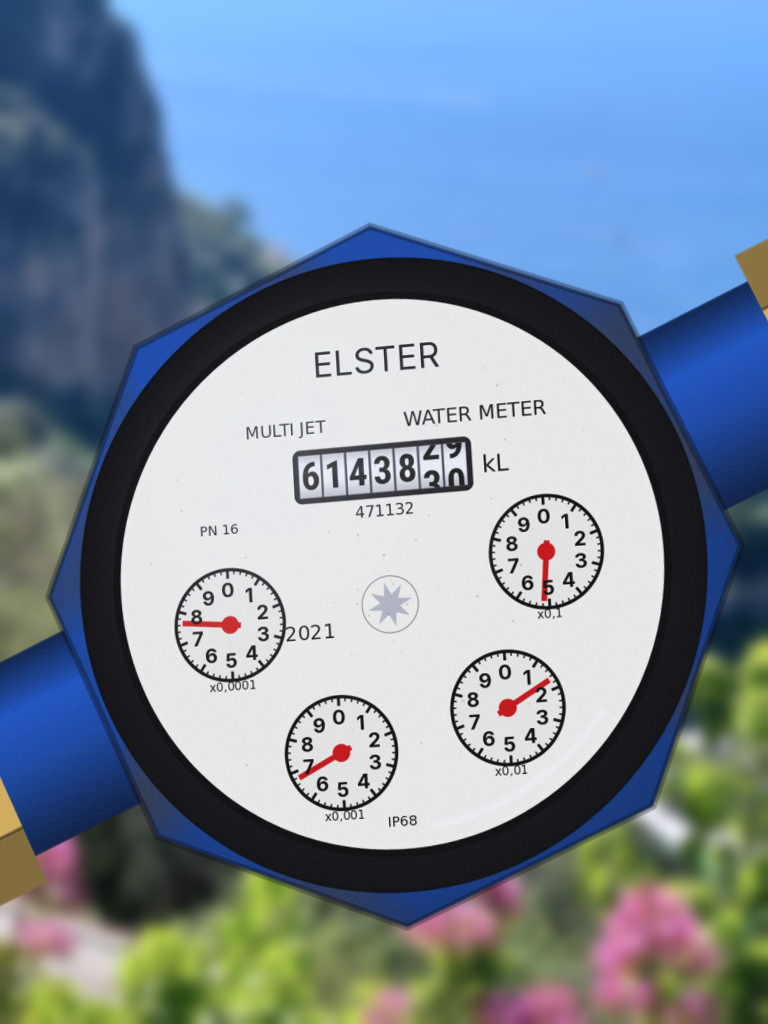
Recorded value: 6143829.5167 (kL)
